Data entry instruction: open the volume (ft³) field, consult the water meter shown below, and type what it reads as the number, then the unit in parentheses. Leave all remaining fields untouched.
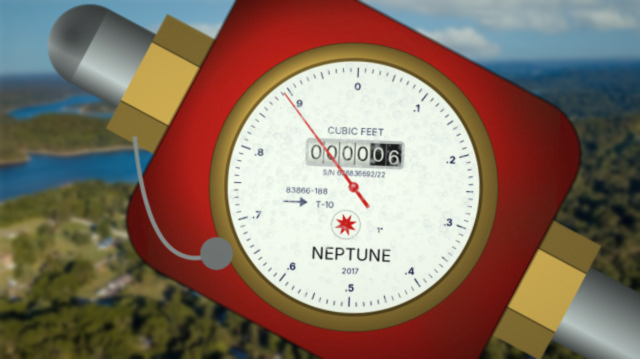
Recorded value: 5.89 (ft³)
